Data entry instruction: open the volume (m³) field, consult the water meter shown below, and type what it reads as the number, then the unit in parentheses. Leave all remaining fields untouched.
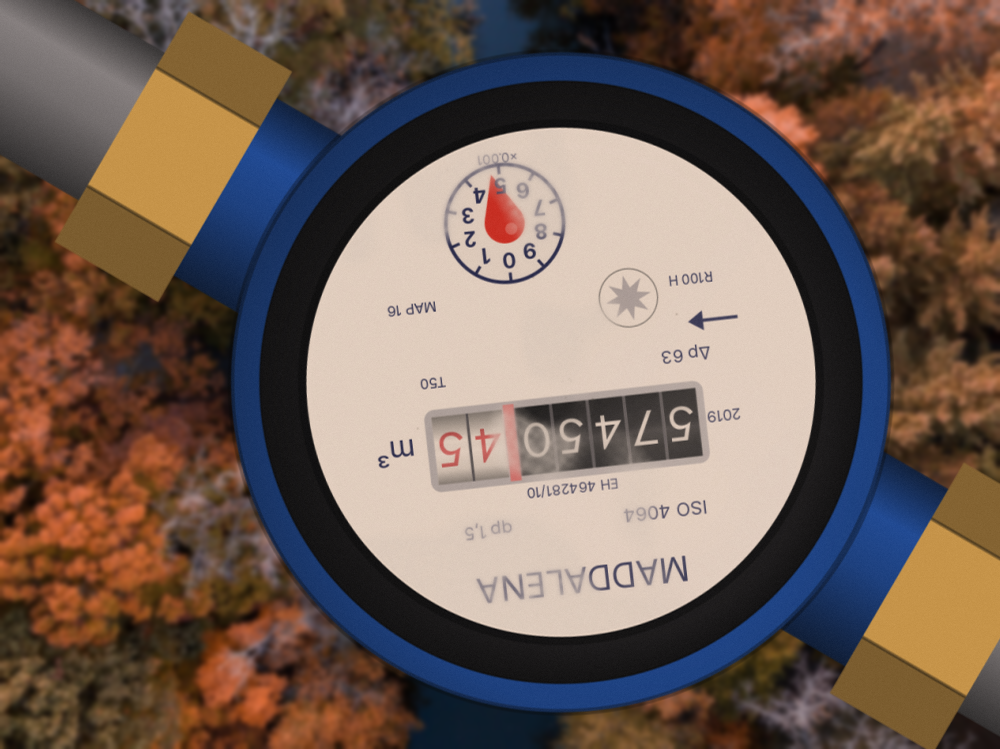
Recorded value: 57450.454 (m³)
